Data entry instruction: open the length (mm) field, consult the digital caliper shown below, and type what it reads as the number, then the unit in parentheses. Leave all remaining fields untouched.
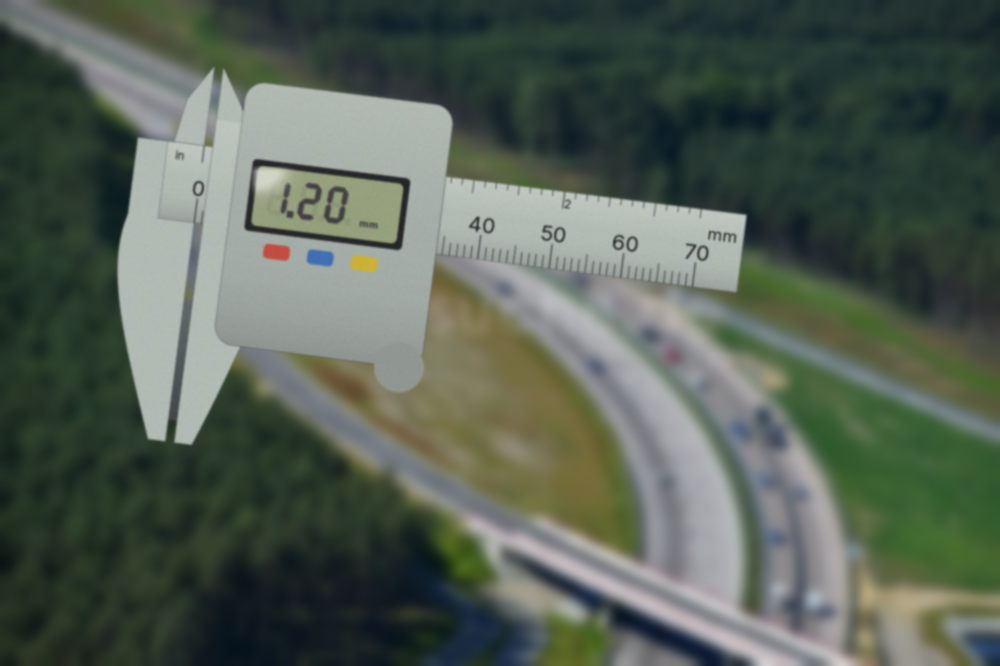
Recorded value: 1.20 (mm)
